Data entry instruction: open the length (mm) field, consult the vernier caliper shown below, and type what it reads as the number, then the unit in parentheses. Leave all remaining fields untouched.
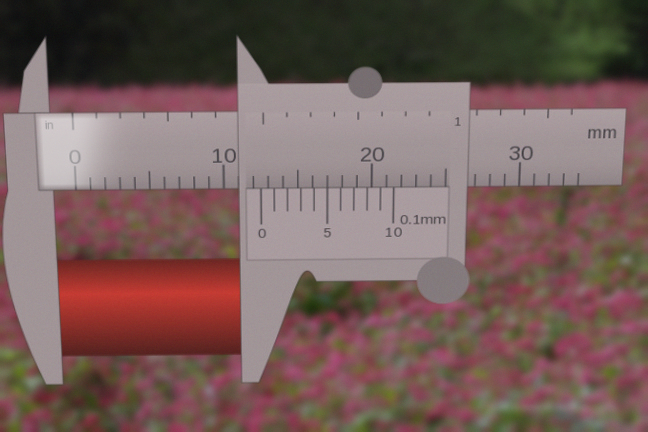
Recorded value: 12.5 (mm)
